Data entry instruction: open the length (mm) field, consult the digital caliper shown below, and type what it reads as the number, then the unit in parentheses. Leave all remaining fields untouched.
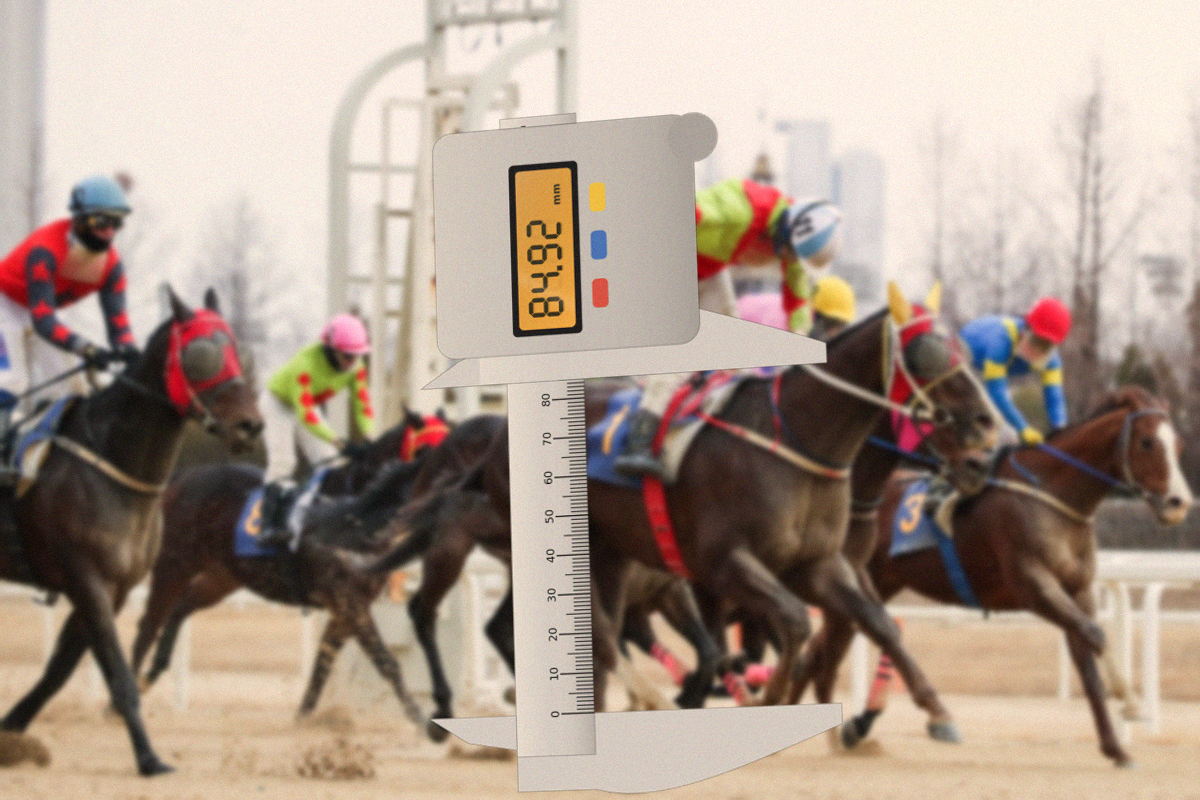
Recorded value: 84.92 (mm)
